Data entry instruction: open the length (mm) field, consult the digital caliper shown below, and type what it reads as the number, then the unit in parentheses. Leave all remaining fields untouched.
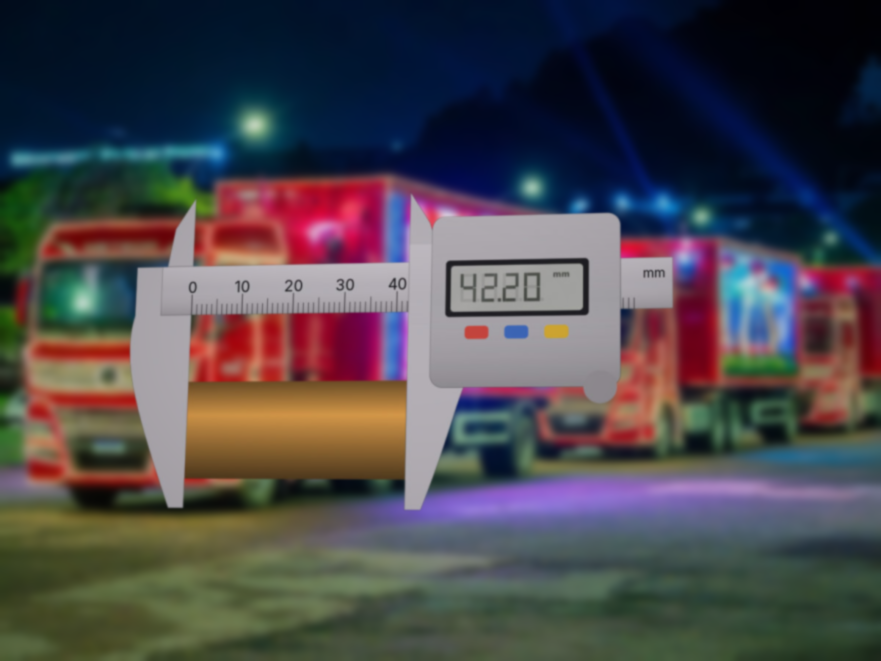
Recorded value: 42.20 (mm)
